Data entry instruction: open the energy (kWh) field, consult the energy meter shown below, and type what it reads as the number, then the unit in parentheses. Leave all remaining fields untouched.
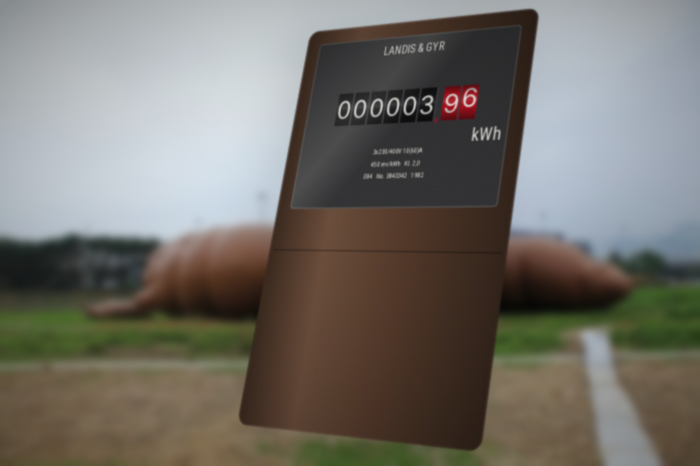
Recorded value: 3.96 (kWh)
